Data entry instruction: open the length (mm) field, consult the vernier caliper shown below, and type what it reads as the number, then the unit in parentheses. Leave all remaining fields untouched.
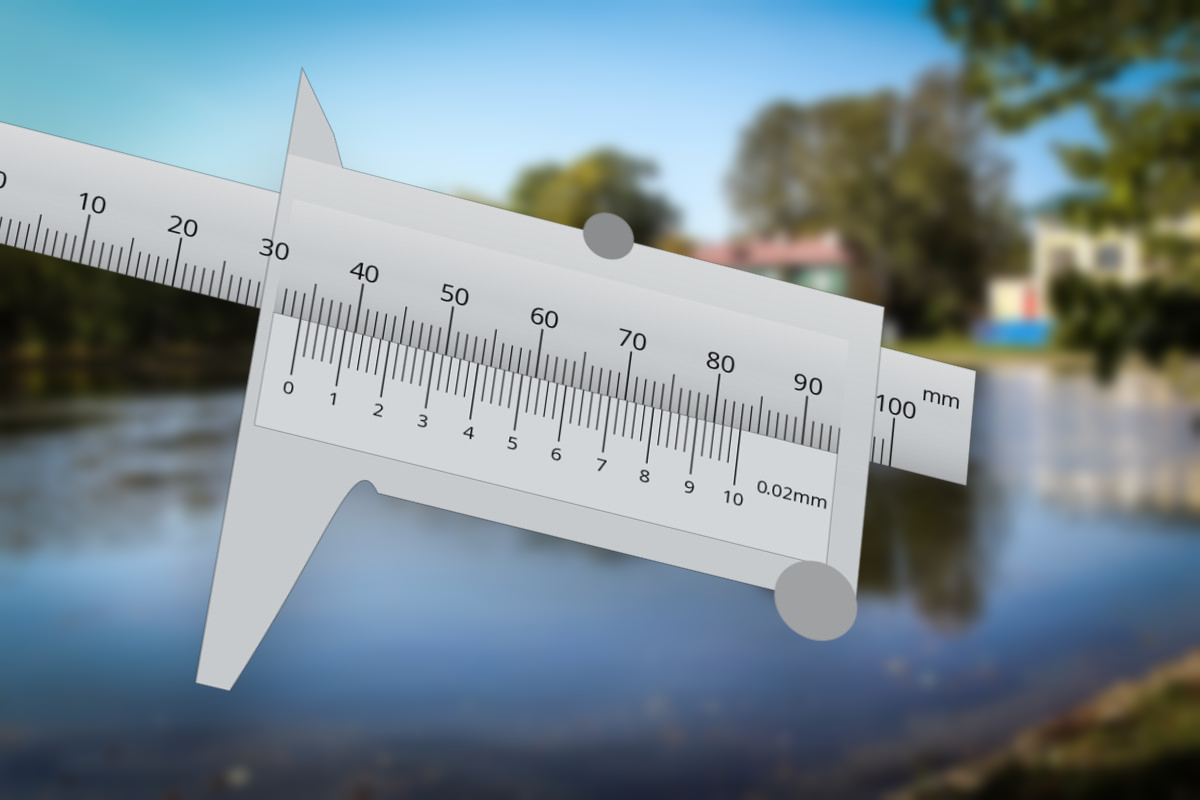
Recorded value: 34.0 (mm)
